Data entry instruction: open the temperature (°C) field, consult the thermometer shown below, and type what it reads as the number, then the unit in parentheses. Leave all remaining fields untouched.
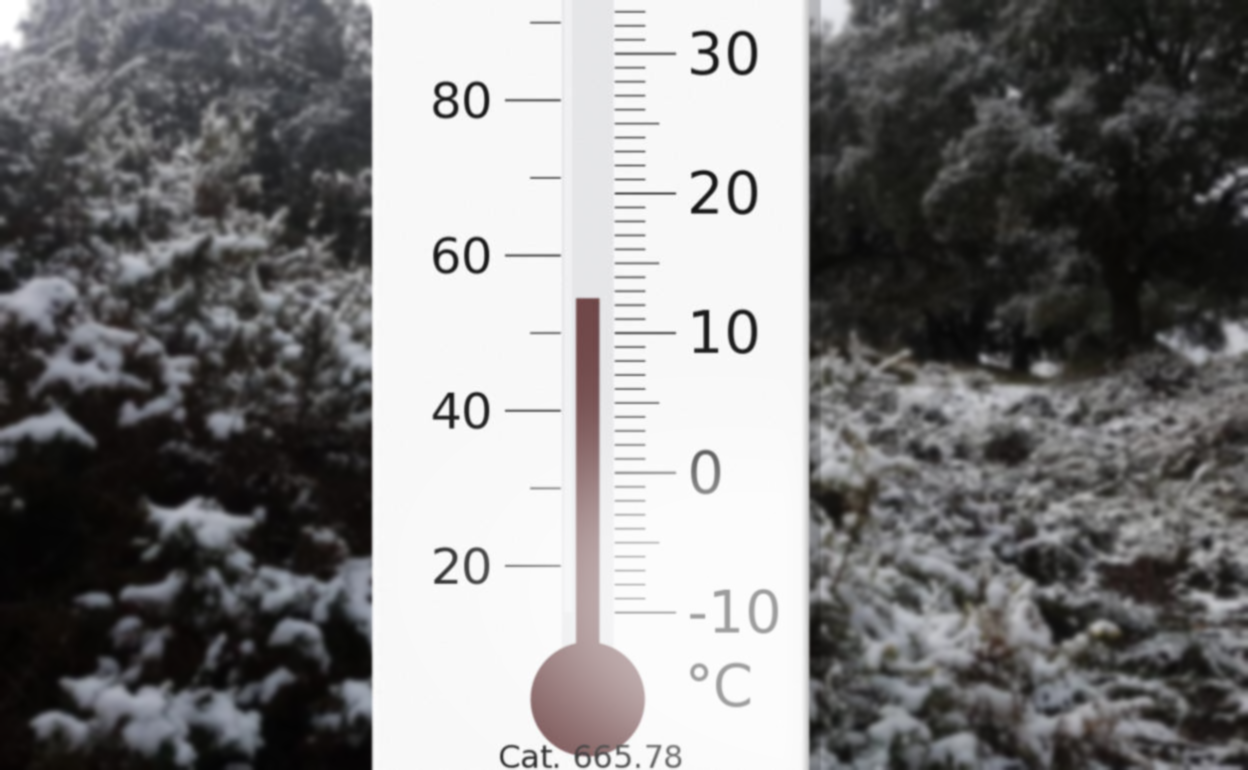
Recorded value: 12.5 (°C)
